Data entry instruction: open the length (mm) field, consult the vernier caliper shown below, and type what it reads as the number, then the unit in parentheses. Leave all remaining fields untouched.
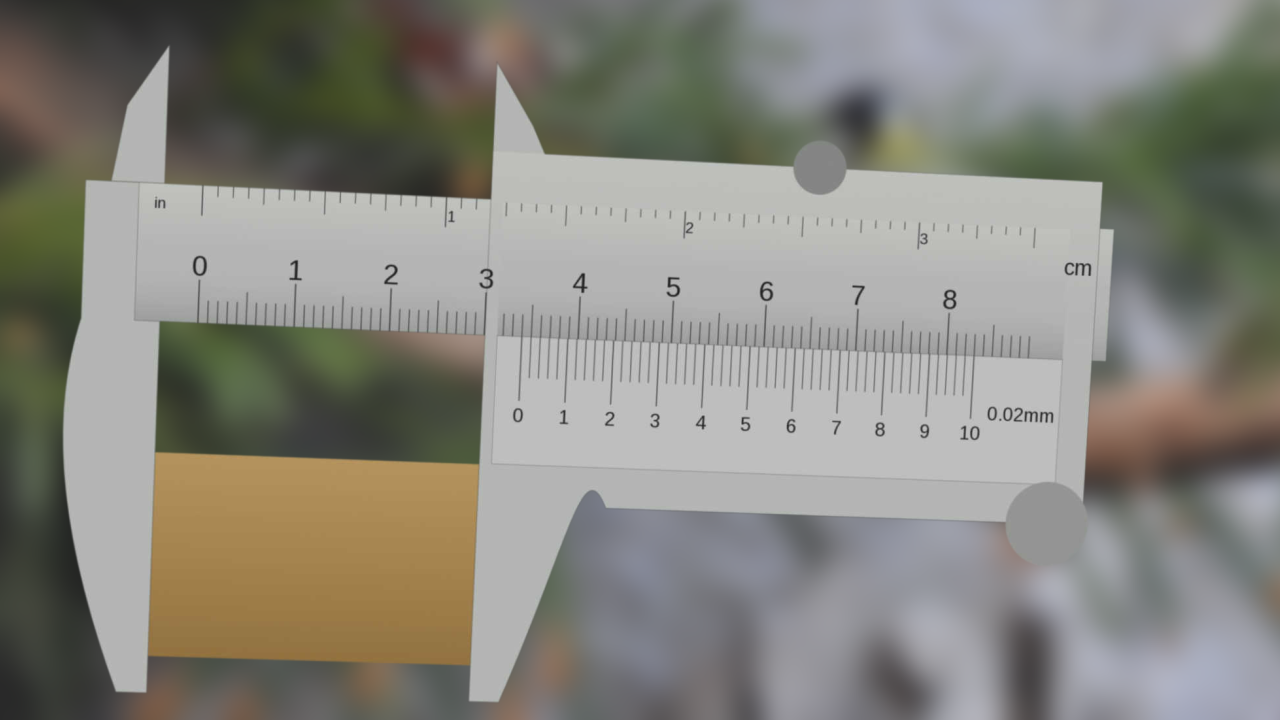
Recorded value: 34.0 (mm)
